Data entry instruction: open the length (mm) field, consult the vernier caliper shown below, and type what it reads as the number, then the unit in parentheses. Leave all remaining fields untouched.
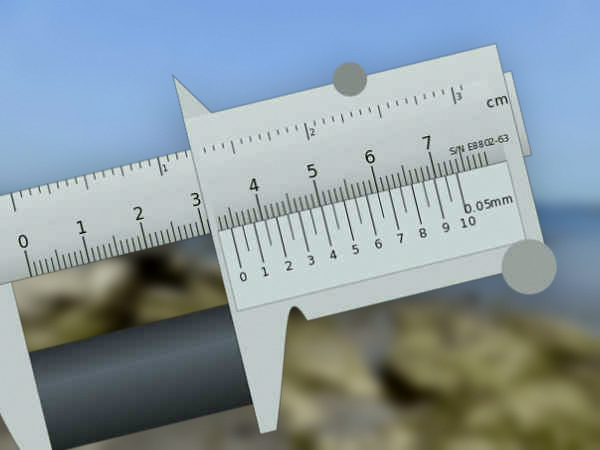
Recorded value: 34.6 (mm)
